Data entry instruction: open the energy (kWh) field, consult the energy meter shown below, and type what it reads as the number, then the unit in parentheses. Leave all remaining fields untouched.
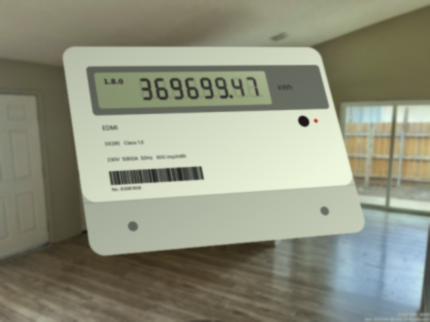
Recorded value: 369699.47 (kWh)
